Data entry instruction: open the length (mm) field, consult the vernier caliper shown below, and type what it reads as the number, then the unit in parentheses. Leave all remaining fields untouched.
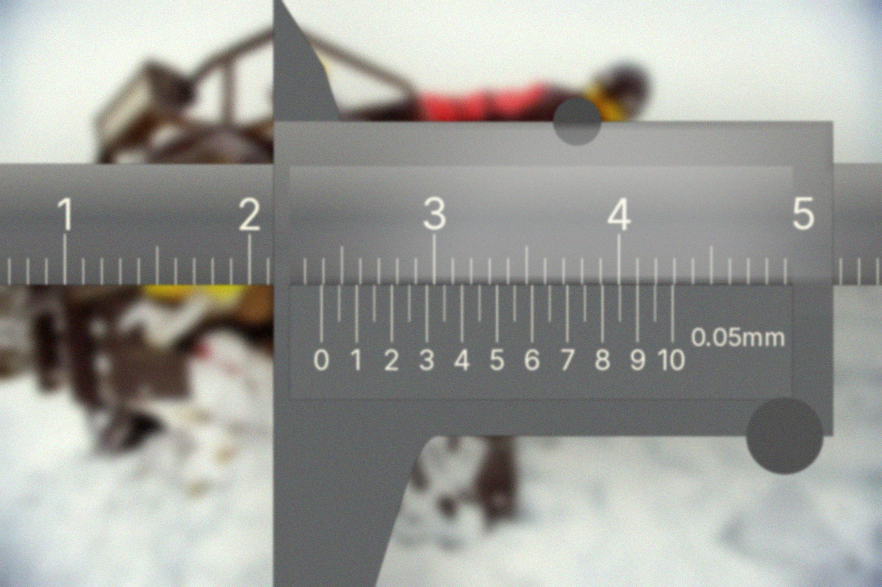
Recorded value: 23.9 (mm)
